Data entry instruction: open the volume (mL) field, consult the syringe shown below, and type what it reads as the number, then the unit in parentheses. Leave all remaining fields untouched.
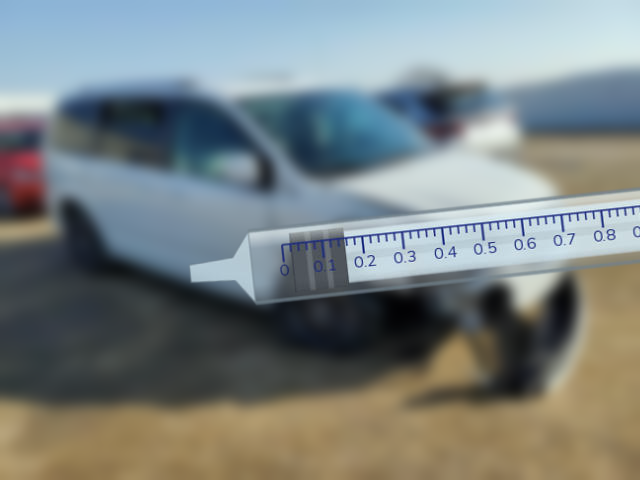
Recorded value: 0.02 (mL)
